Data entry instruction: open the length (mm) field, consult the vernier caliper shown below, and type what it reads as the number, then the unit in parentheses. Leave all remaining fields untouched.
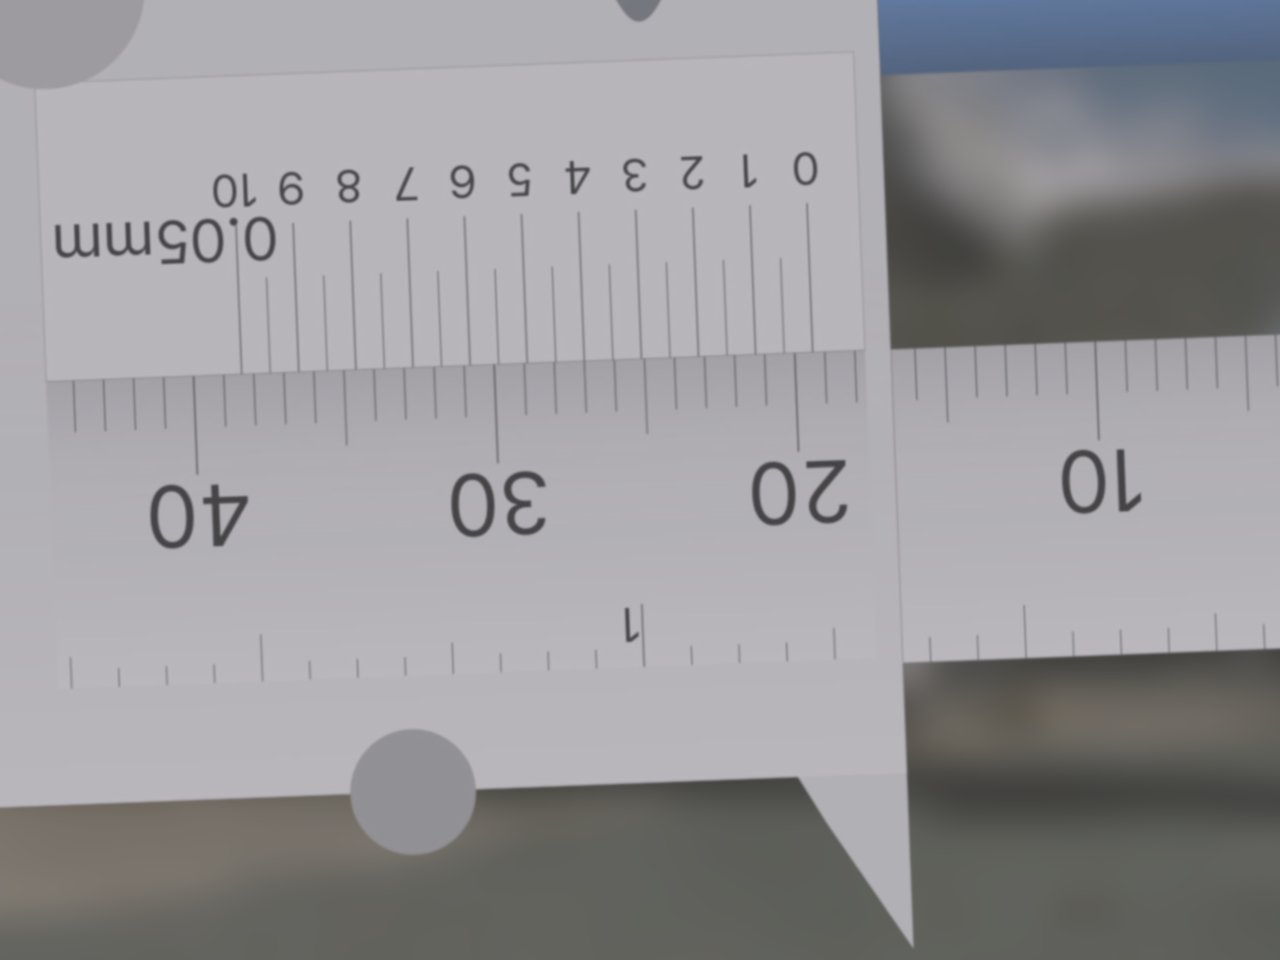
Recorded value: 19.4 (mm)
